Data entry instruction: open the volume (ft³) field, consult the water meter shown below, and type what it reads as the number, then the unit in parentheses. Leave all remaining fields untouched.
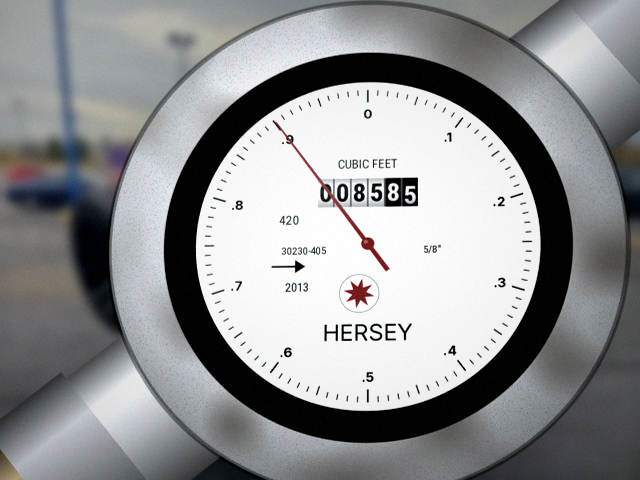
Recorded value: 8584.90 (ft³)
